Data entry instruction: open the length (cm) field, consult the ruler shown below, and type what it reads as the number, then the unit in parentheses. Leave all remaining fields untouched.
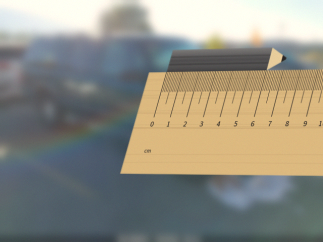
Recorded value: 7 (cm)
